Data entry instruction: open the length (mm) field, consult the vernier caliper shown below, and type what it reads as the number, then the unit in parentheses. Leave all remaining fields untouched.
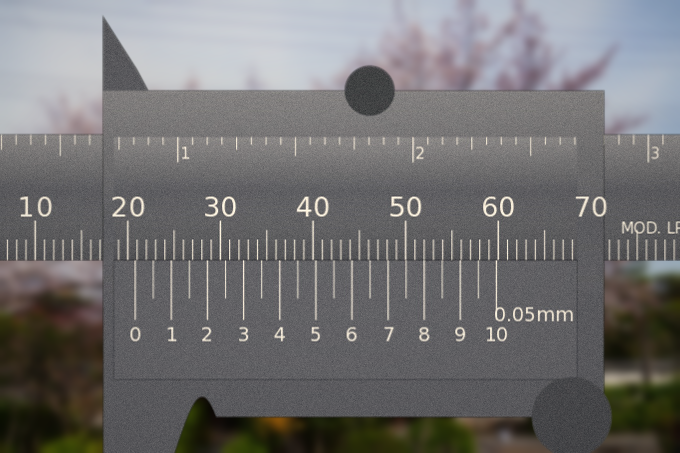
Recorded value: 20.8 (mm)
